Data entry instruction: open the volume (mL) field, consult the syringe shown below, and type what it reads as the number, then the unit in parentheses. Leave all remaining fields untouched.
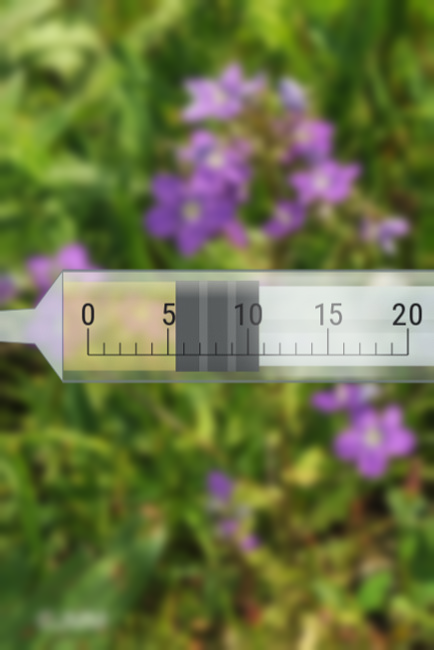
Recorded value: 5.5 (mL)
